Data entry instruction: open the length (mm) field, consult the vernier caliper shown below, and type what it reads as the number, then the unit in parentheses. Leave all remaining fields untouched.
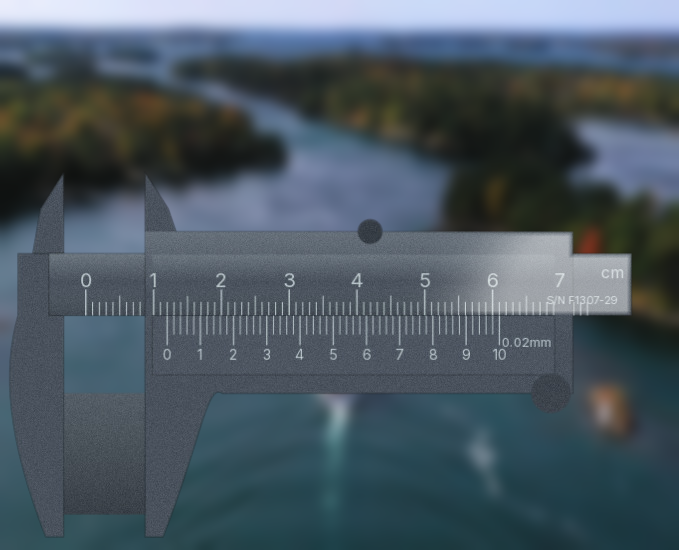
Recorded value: 12.0 (mm)
